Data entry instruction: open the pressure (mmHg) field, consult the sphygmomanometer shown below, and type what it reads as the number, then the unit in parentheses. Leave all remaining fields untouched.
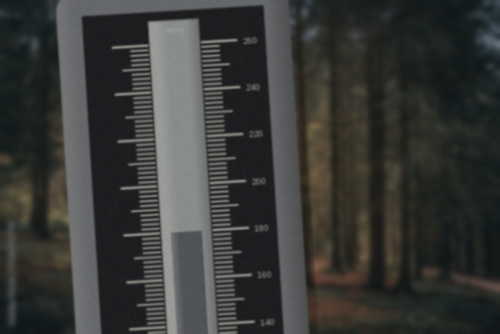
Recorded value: 180 (mmHg)
